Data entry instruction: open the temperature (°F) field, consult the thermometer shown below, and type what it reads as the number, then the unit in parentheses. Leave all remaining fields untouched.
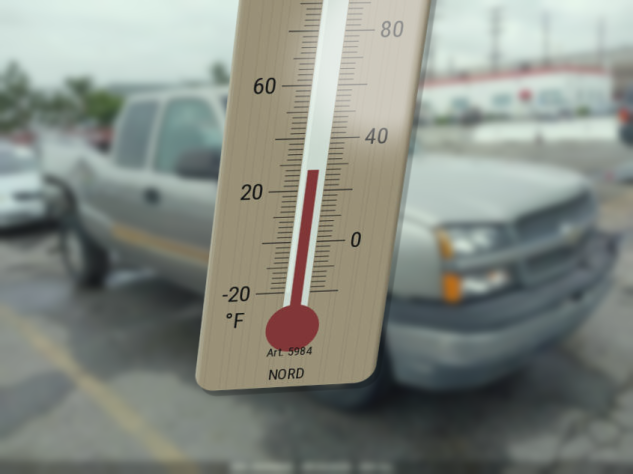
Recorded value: 28 (°F)
